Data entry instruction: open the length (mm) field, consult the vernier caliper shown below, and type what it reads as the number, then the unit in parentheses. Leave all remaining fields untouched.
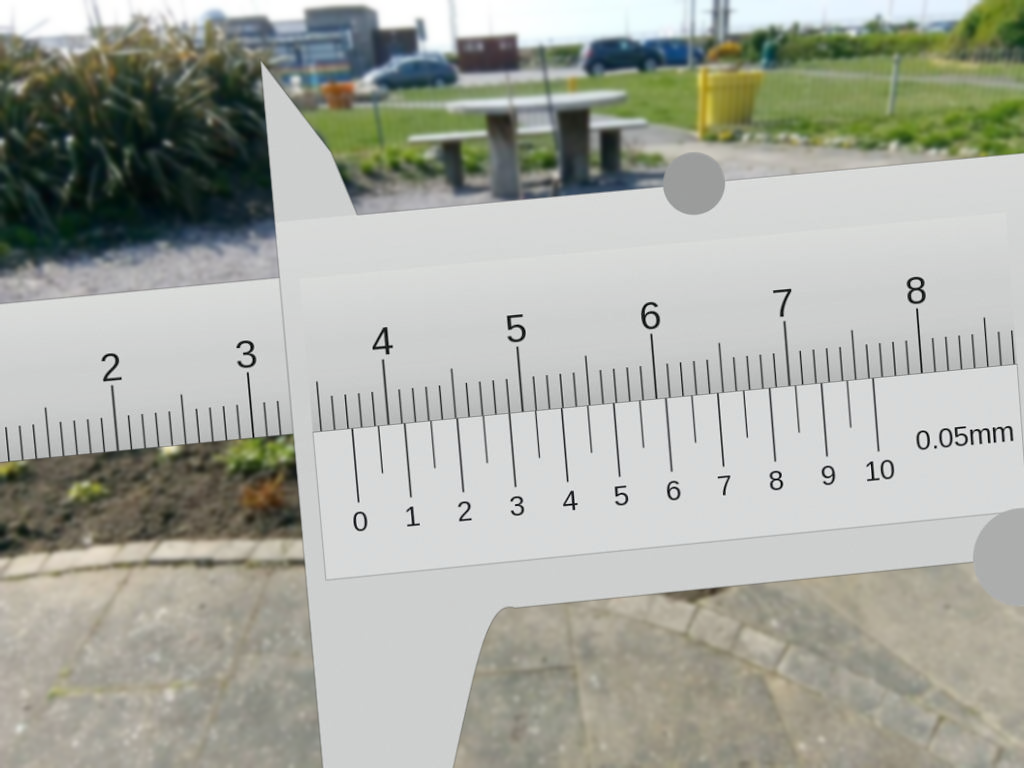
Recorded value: 37.3 (mm)
